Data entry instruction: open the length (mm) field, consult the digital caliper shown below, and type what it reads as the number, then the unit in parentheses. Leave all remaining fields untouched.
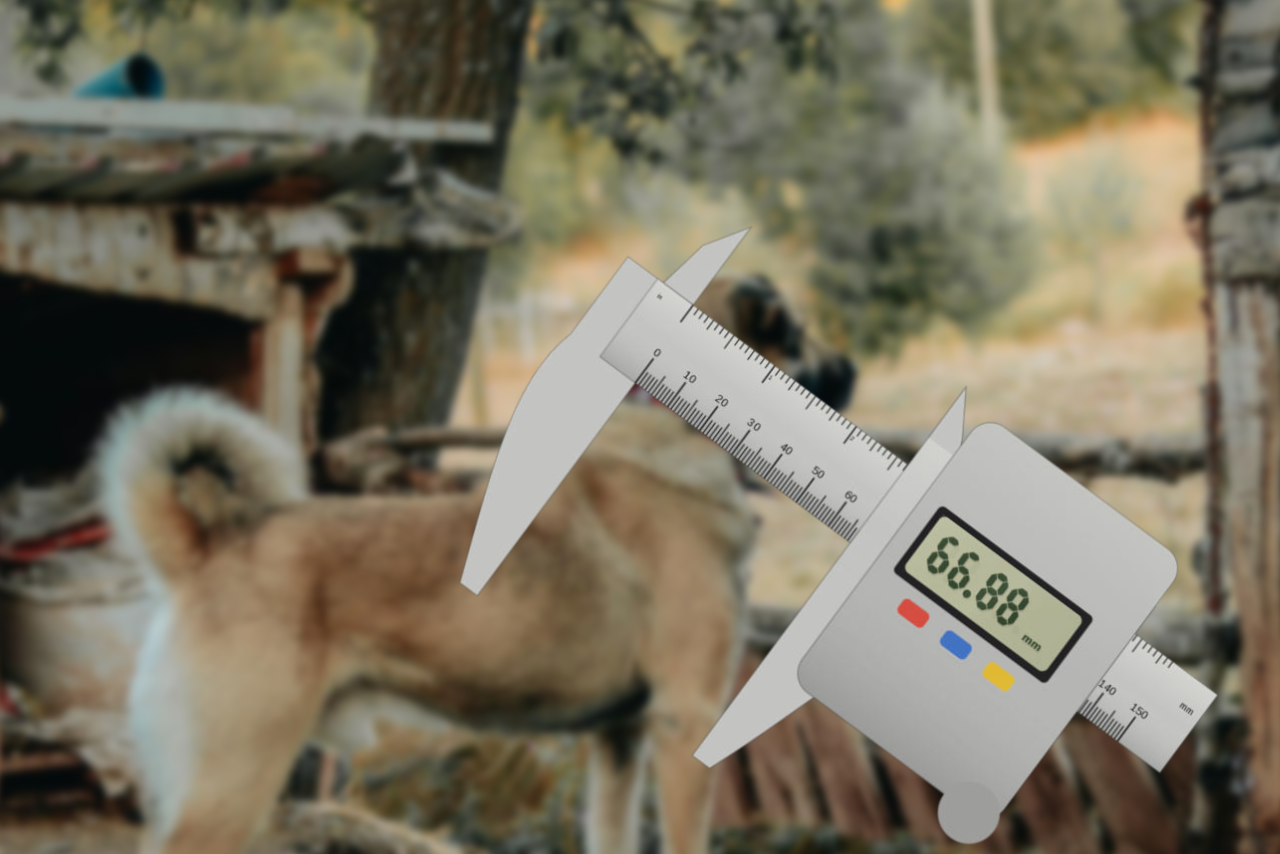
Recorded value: 66.88 (mm)
